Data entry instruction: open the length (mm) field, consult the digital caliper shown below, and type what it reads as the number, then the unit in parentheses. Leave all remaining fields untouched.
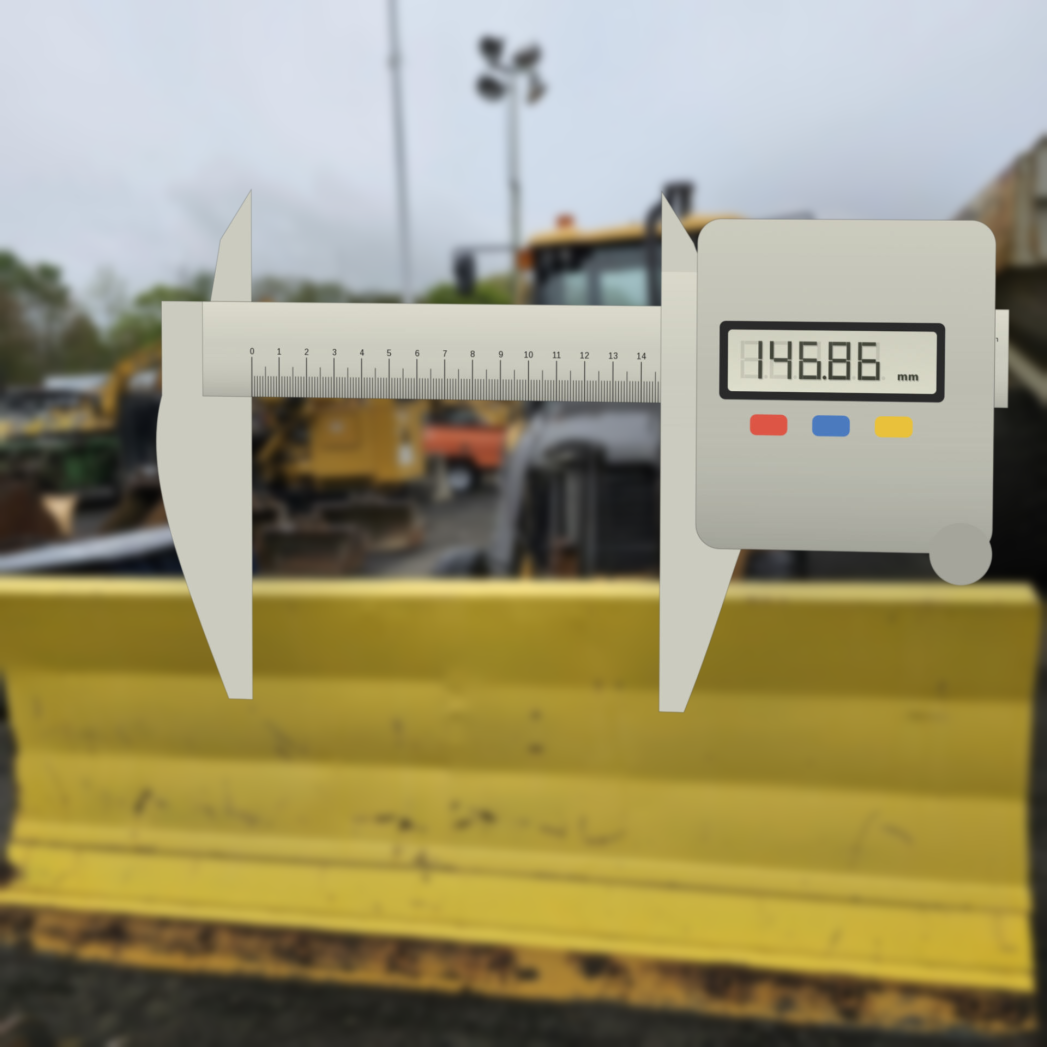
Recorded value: 146.86 (mm)
